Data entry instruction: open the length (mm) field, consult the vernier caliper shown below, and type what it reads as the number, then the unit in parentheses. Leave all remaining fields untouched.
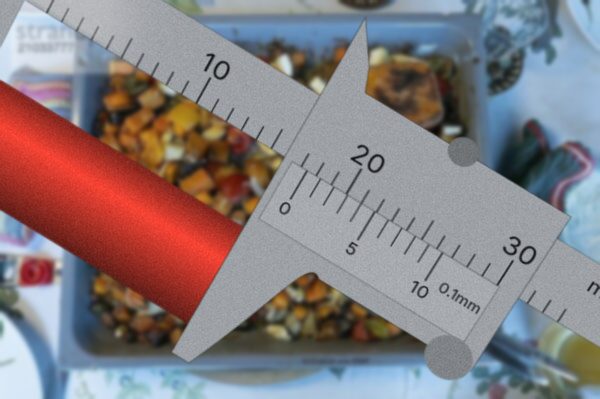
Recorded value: 17.4 (mm)
